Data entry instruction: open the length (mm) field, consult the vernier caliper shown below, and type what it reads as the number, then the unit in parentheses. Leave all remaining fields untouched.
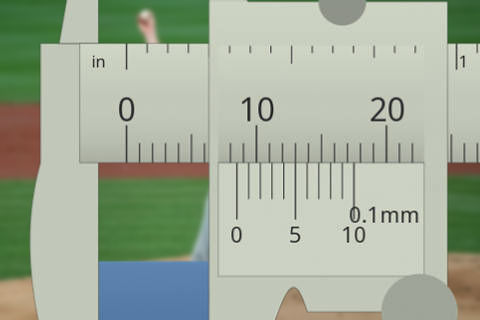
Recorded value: 8.5 (mm)
